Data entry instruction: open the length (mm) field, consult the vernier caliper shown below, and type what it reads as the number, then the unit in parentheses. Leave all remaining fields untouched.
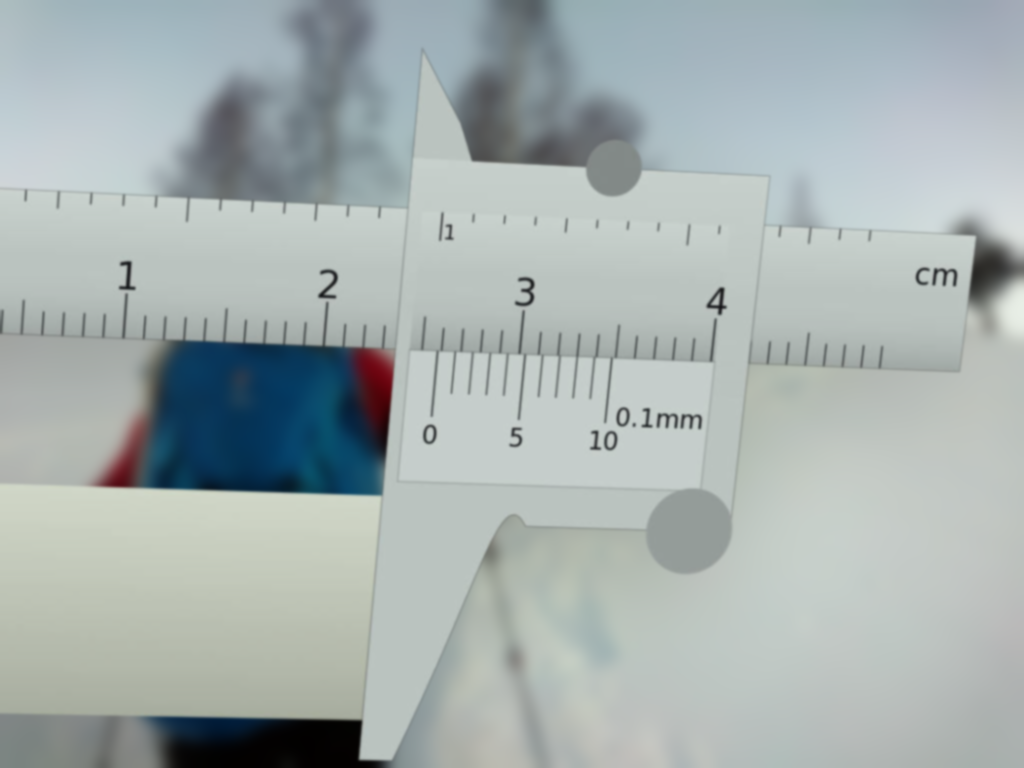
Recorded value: 25.8 (mm)
